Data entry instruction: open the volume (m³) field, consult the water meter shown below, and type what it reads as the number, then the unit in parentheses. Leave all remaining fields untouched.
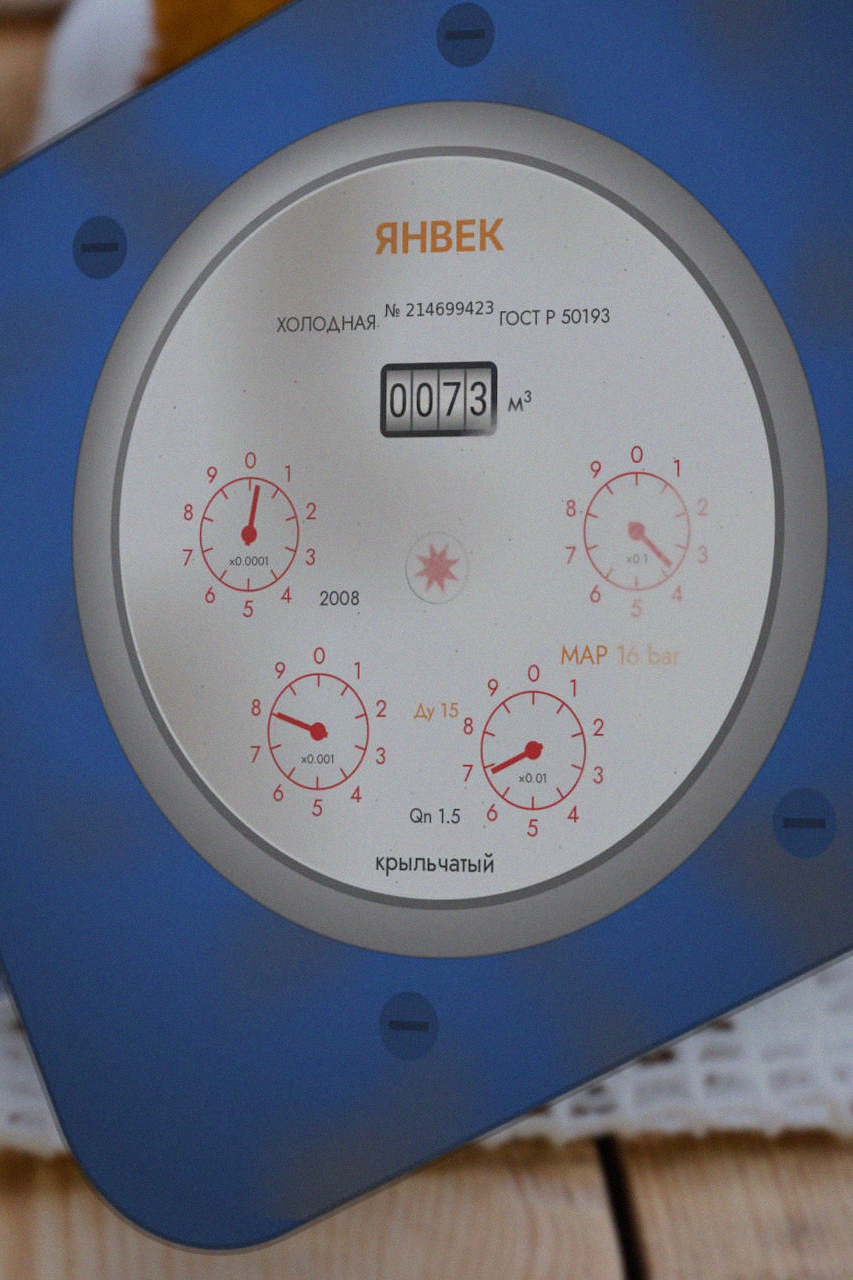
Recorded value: 73.3680 (m³)
